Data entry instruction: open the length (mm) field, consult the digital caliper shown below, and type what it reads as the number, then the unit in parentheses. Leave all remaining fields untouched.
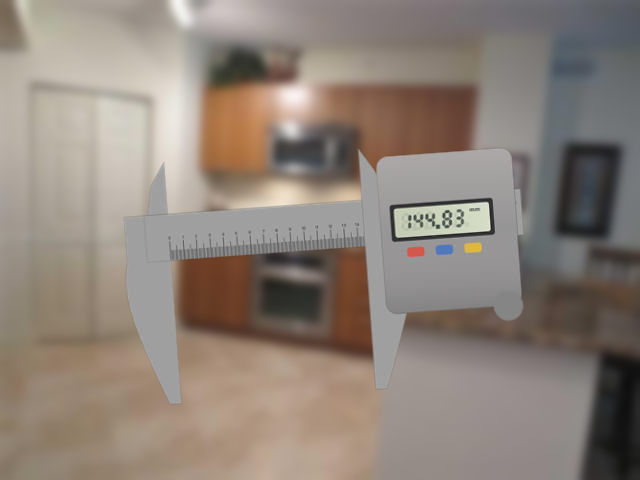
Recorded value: 144.83 (mm)
